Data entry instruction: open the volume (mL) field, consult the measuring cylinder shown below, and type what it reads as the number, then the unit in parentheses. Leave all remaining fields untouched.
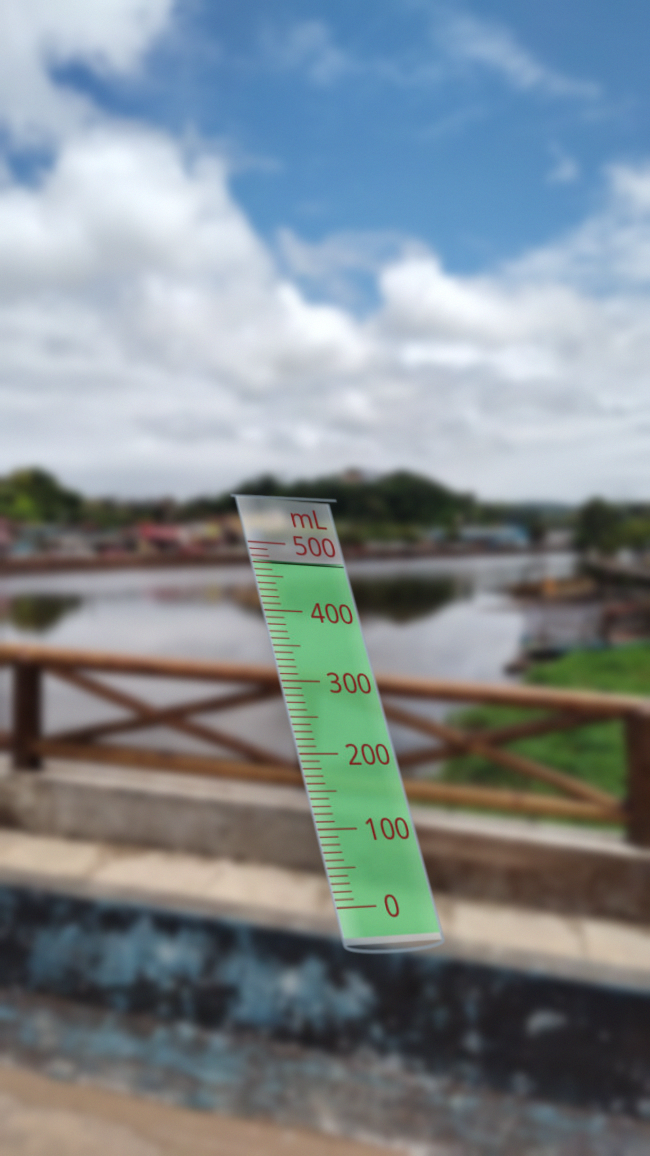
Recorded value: 470 (mL)
